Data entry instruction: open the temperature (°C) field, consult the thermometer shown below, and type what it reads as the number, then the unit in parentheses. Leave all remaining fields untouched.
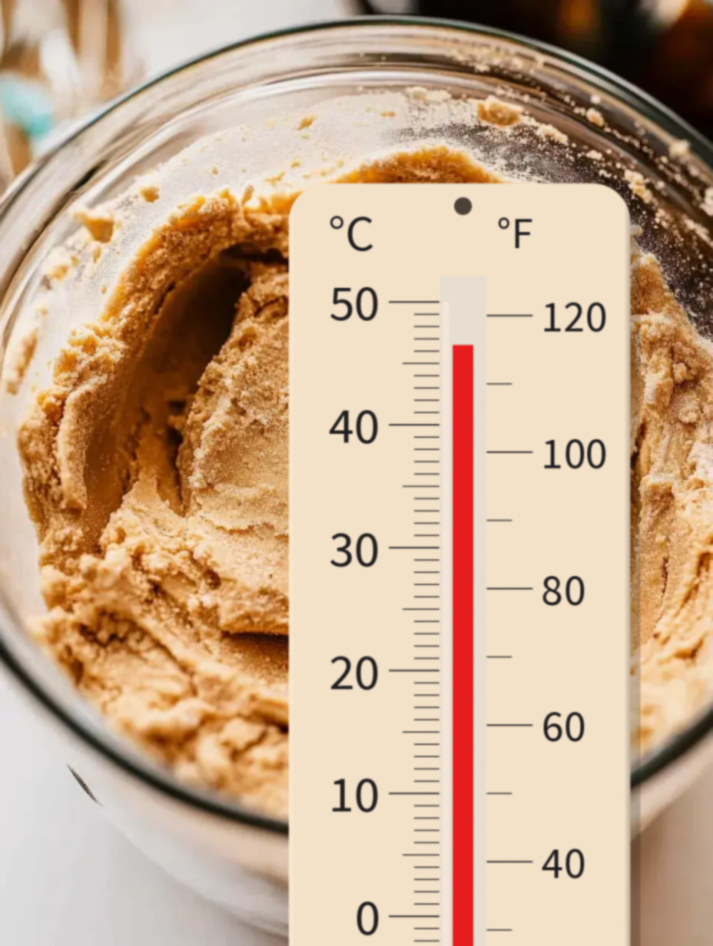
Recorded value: 46.5 (°C)
